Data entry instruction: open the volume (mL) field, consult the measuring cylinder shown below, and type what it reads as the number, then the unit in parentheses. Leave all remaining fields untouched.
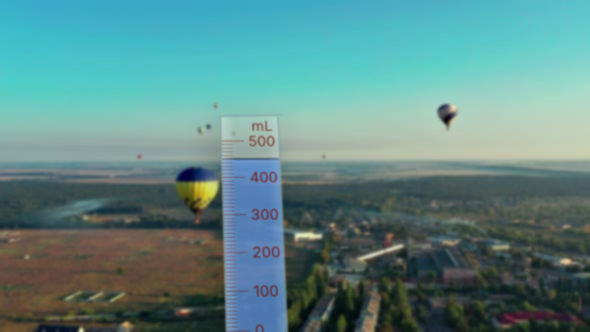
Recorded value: 450 (mL)
